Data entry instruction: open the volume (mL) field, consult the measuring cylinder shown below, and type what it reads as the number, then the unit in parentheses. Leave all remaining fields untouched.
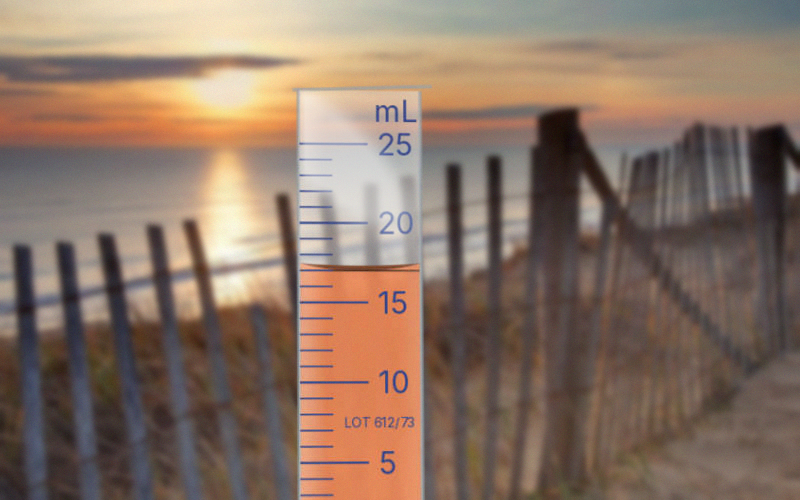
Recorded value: 17 (mL)
